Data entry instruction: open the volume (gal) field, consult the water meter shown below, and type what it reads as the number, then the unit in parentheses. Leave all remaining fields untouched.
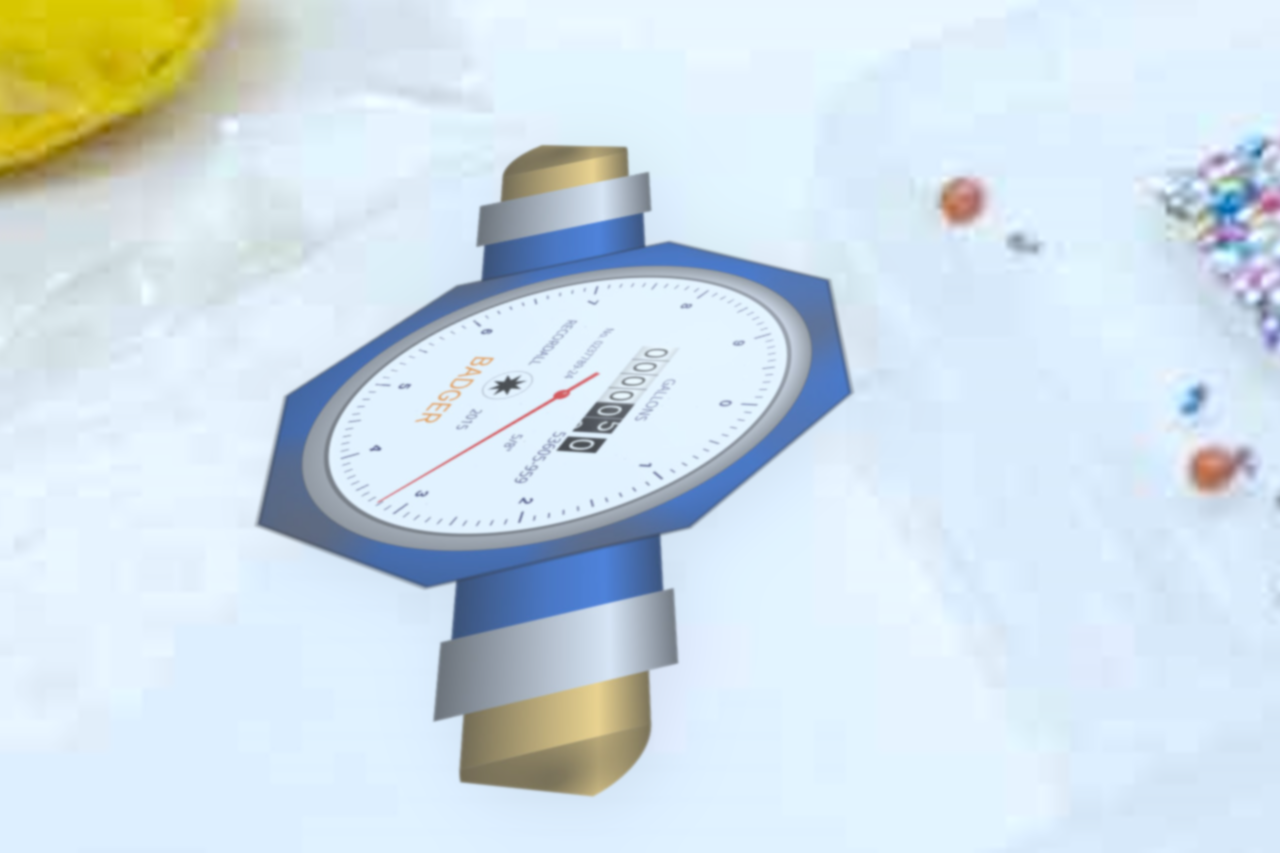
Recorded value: 53.2 (gal)
